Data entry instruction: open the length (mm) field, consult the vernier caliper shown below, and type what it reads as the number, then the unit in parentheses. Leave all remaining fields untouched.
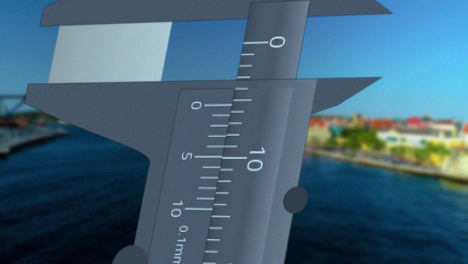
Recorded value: 5.4 (mm)
